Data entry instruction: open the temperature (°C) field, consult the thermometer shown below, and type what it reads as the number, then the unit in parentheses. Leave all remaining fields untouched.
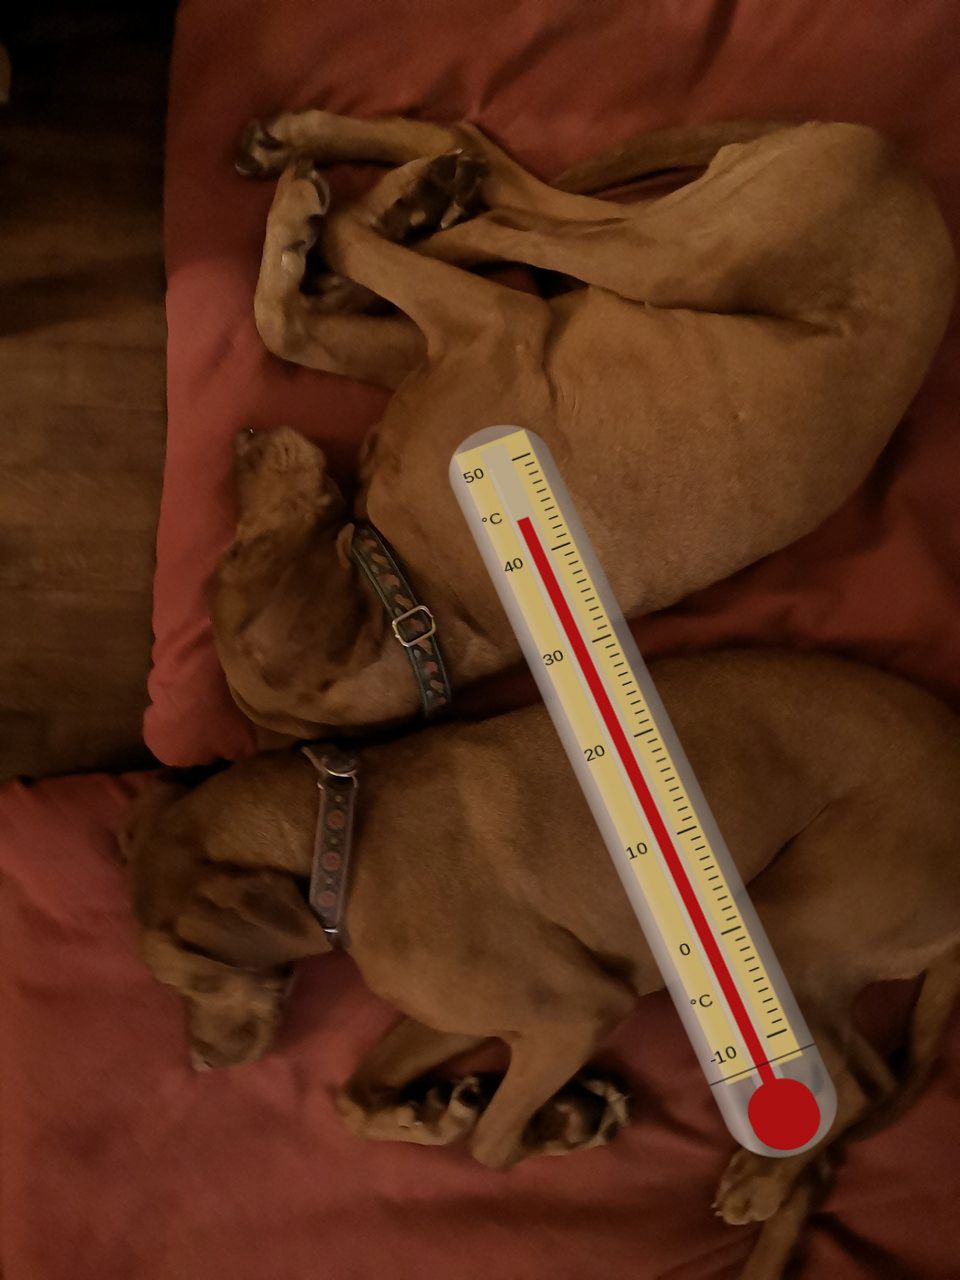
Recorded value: 44 (°C)
